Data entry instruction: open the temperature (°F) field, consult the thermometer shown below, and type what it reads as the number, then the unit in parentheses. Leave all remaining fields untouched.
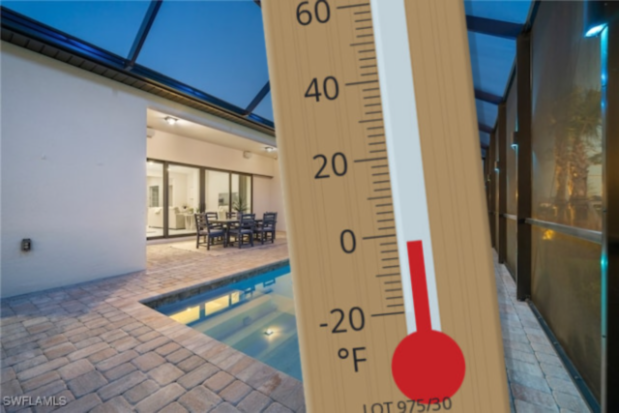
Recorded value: -2 (°F)
